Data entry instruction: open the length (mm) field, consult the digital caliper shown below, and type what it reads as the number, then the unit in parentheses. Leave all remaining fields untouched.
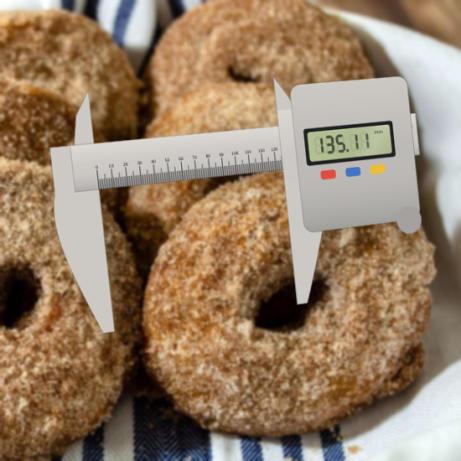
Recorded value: 135.11 (mm)
